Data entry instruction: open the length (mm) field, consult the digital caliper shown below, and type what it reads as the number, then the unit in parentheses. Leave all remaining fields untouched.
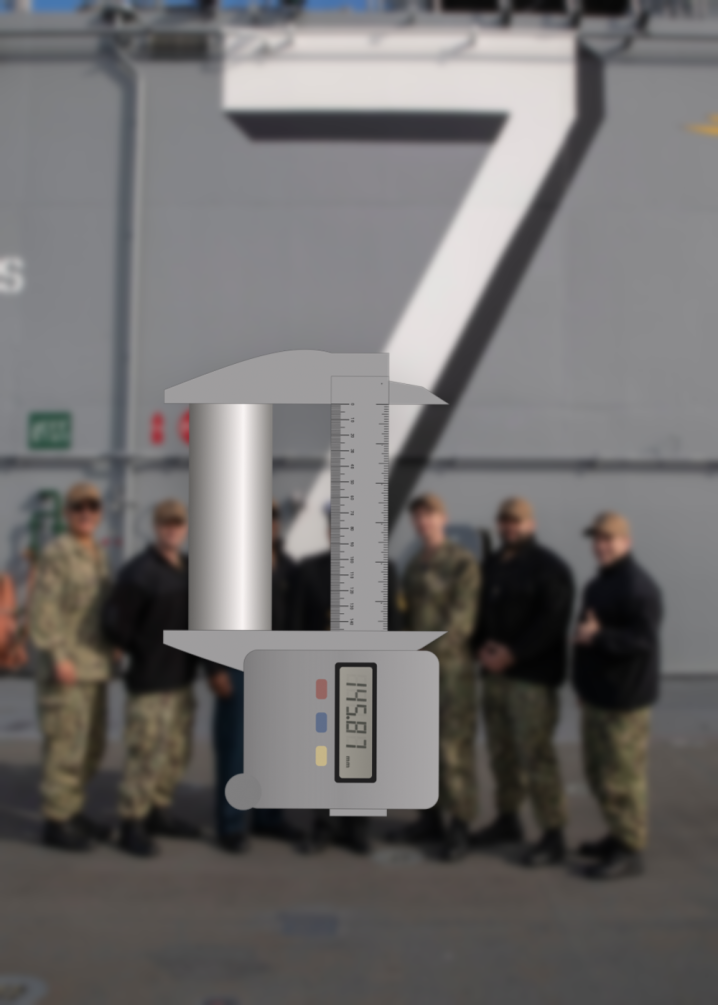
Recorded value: 145.87 (mm)
